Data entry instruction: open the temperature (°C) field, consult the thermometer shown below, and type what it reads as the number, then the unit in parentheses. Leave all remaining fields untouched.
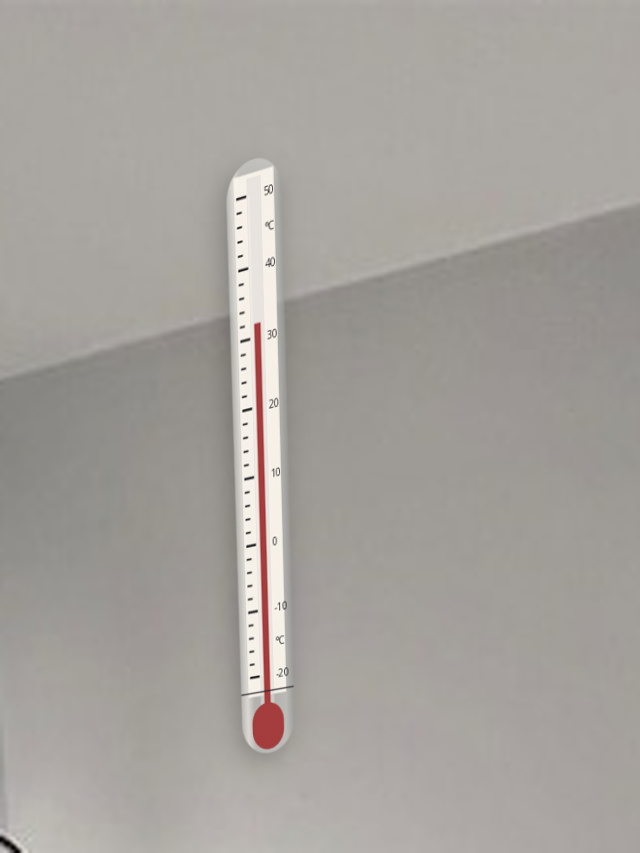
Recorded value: 32 (°C)
